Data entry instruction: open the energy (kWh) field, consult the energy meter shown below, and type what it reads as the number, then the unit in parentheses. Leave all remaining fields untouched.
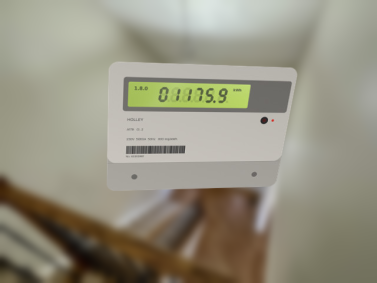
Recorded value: 1175.9 (kWh)
